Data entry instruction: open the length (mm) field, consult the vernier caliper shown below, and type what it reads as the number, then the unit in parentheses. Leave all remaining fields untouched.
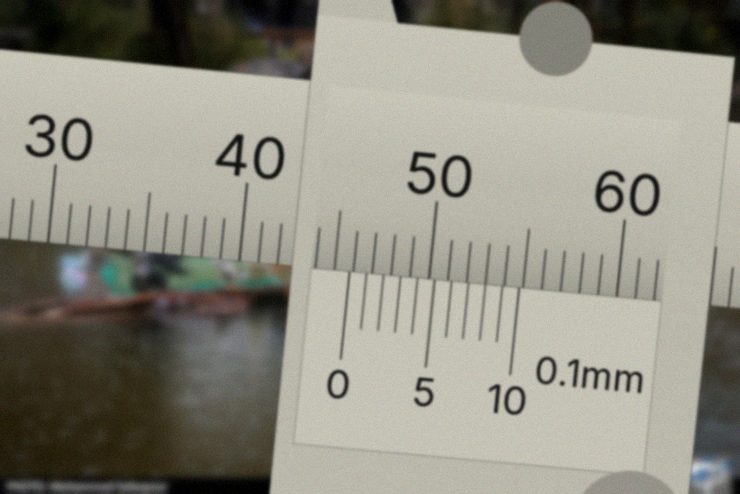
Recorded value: 45.8 (mm)
